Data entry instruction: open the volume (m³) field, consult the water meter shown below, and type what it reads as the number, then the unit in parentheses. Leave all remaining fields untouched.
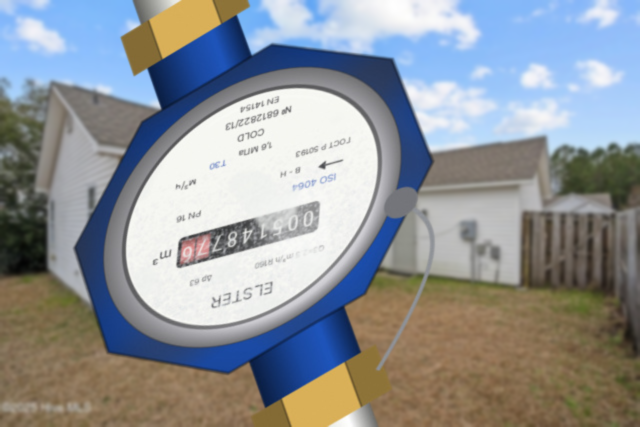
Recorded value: 51487.76 (m³)
